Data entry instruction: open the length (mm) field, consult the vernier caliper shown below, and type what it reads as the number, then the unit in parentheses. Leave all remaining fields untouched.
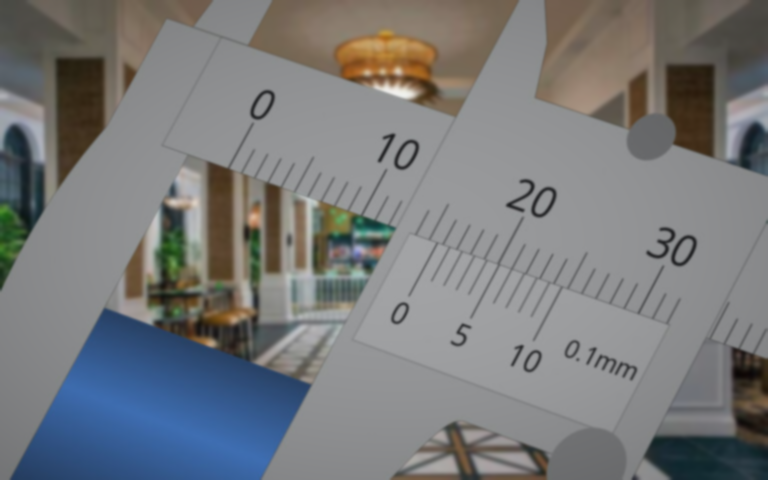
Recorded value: 15.6 (mm)
